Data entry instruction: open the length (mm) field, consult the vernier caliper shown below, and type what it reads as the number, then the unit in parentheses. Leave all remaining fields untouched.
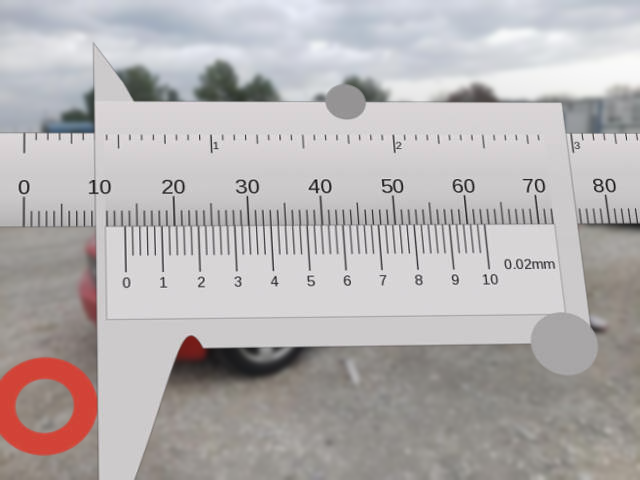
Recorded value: 13.4 (mm)
